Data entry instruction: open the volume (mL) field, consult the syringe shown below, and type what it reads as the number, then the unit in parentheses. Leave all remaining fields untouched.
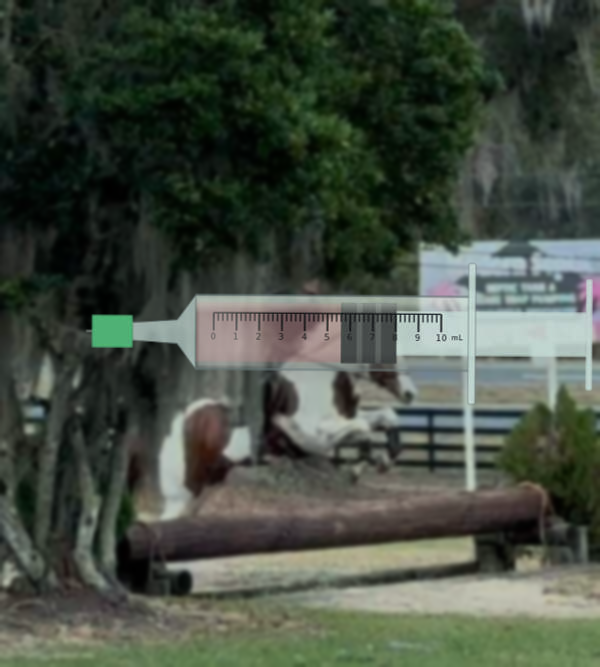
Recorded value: 5.6 (mL)
